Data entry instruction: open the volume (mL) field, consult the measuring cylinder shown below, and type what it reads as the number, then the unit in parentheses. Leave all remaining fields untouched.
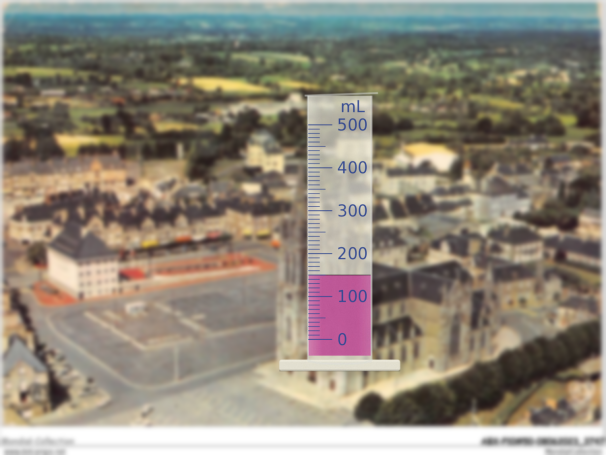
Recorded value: 150 (mL)
